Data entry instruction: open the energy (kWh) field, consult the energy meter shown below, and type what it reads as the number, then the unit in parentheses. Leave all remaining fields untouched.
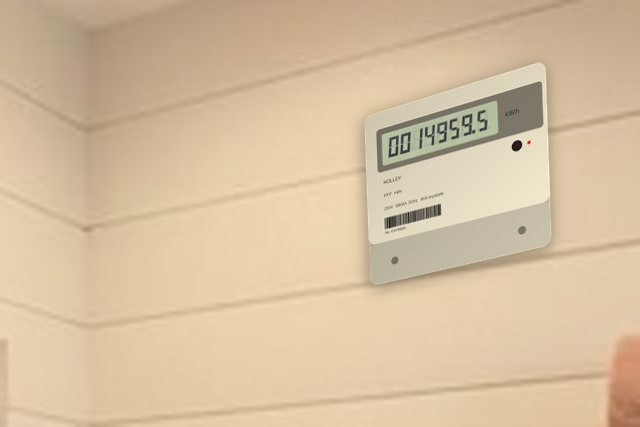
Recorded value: 14959.5 (kWh)
